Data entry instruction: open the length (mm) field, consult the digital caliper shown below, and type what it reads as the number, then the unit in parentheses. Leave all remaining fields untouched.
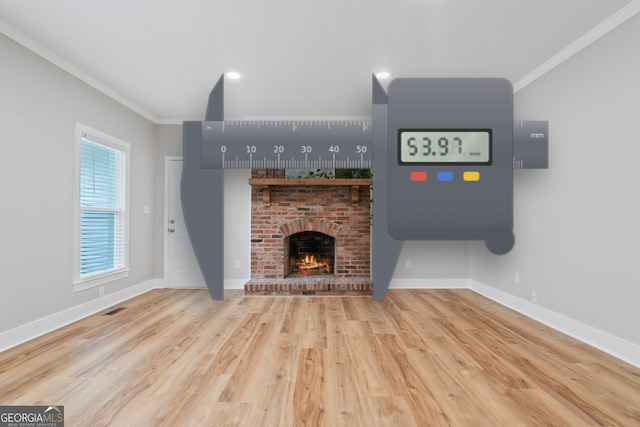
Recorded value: 53.97 (mm)
